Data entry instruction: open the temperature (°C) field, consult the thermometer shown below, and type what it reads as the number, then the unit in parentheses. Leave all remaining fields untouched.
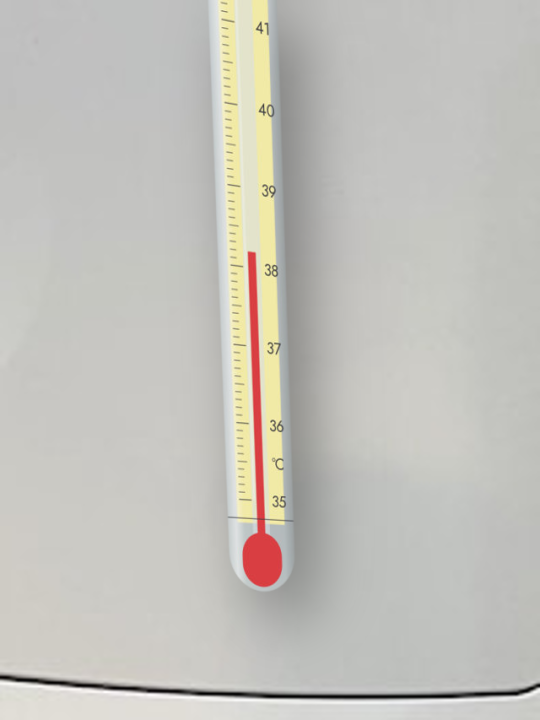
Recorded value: 38.2 (°C)
